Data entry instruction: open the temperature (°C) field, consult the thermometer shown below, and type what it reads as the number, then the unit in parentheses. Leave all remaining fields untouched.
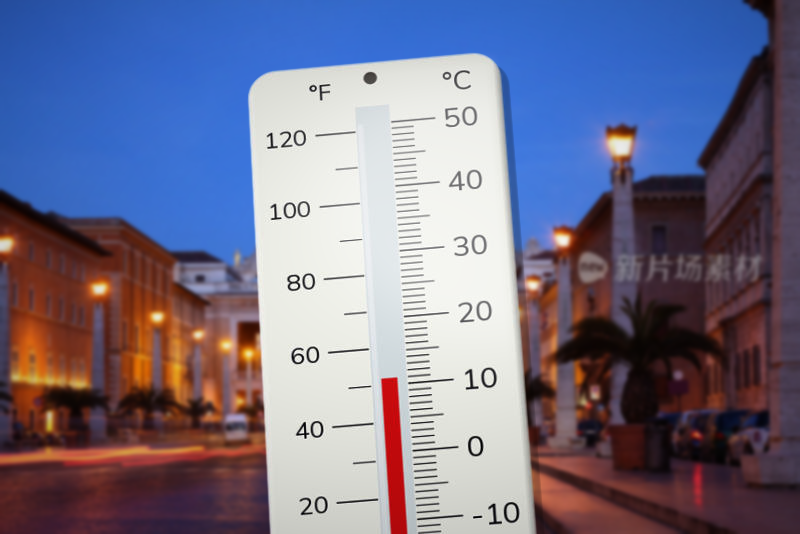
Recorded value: 11 (°C)
